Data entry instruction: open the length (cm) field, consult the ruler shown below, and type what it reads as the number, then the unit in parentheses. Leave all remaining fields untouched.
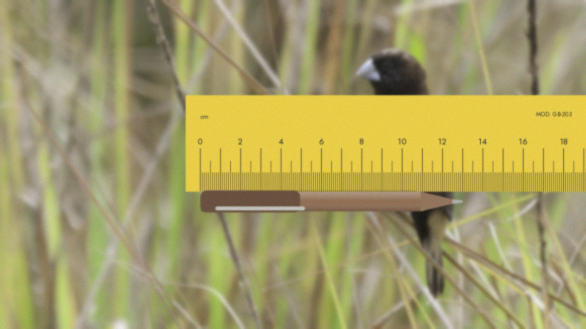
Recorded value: 13 (cm)
